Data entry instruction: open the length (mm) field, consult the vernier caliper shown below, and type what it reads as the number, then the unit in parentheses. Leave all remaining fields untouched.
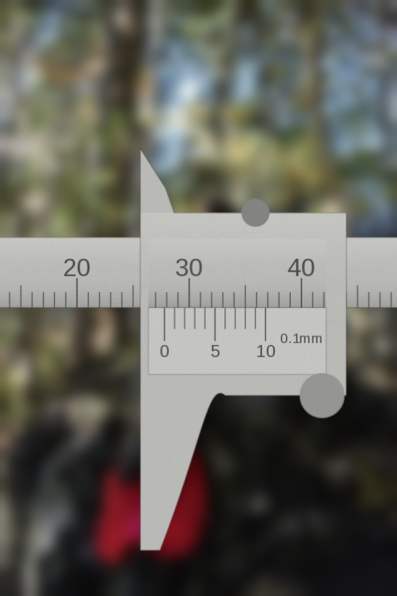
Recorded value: 27.8 (mm)
